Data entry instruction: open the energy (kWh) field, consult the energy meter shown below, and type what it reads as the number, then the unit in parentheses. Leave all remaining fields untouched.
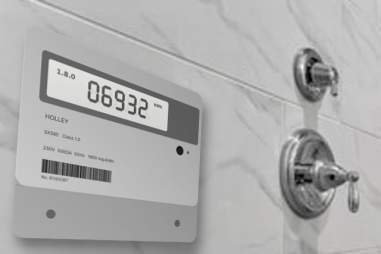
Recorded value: 6932 (kWh)
